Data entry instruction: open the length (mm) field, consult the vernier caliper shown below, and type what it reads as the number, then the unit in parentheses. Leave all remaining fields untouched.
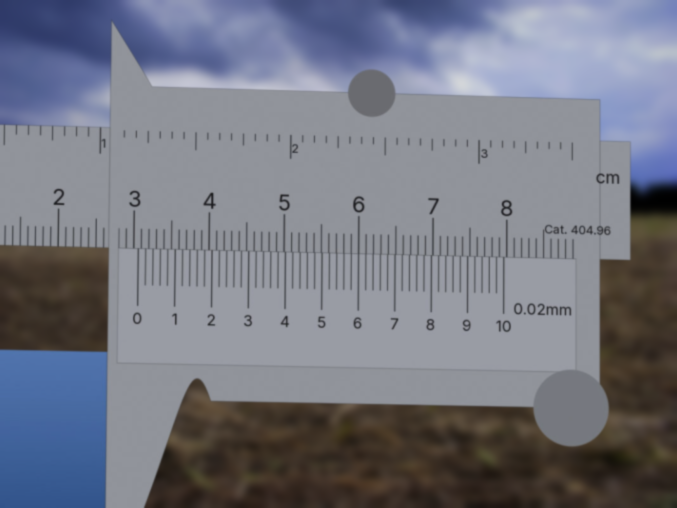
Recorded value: 30.6 (mm)
